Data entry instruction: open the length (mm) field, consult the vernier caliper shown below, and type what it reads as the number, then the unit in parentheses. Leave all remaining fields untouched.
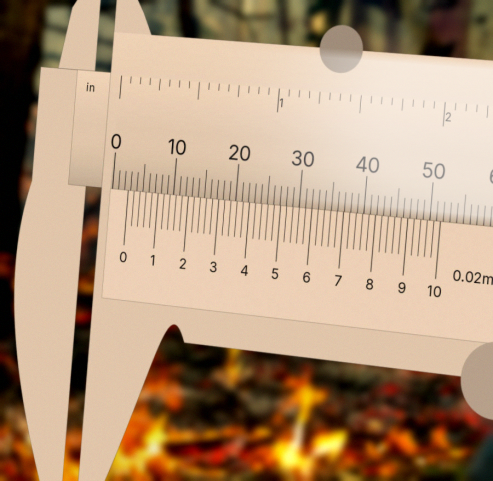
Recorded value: 2.6 (mm)
